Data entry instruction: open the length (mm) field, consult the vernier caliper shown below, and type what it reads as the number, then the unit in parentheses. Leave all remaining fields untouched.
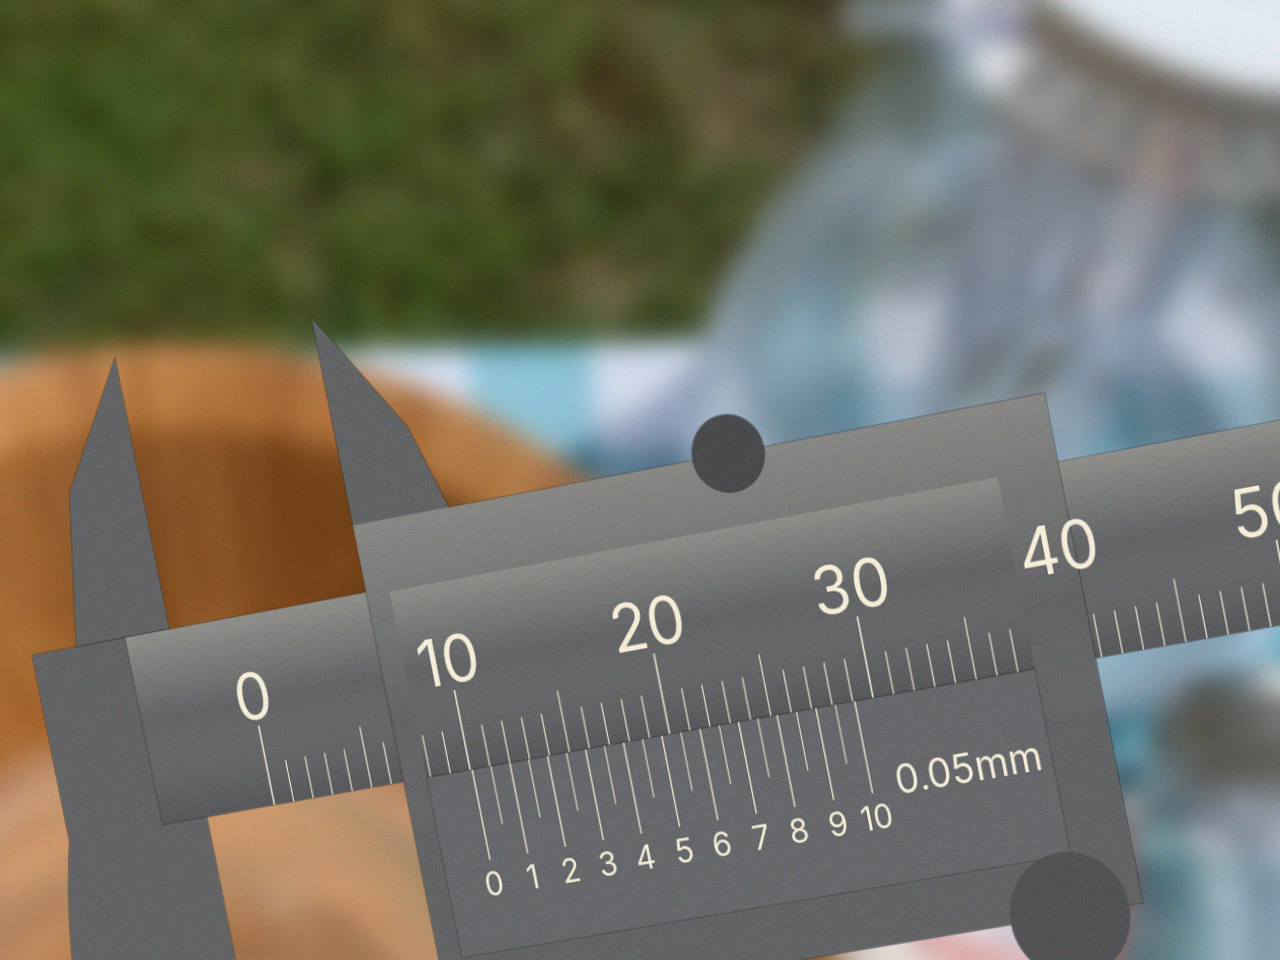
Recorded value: 10.1 (mm)
